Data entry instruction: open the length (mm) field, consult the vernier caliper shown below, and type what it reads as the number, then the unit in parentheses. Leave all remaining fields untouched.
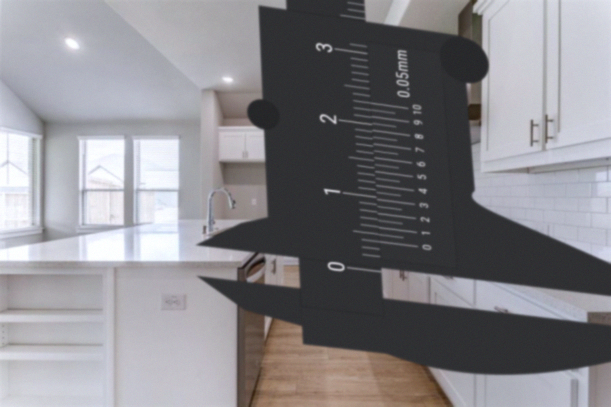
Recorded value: 4.0 (mm)
